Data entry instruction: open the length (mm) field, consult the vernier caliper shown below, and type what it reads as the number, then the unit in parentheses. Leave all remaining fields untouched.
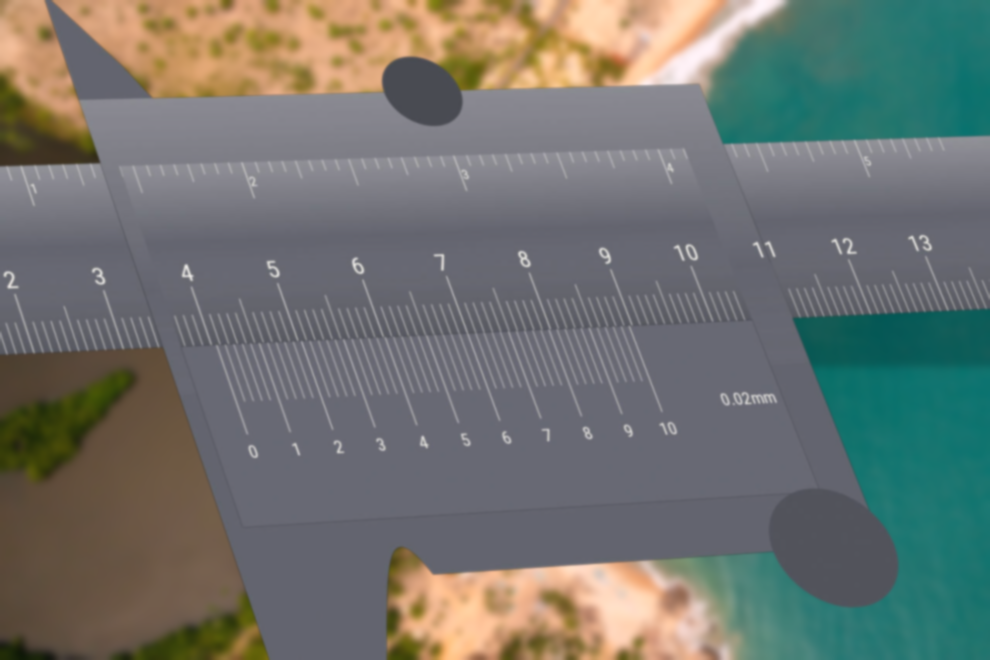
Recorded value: 40.6 (mm)
